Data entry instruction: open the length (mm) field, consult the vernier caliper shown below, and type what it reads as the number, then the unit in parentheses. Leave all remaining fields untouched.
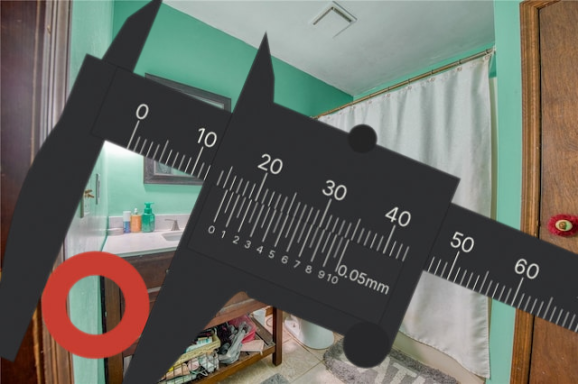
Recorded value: 15.6 (mm)
